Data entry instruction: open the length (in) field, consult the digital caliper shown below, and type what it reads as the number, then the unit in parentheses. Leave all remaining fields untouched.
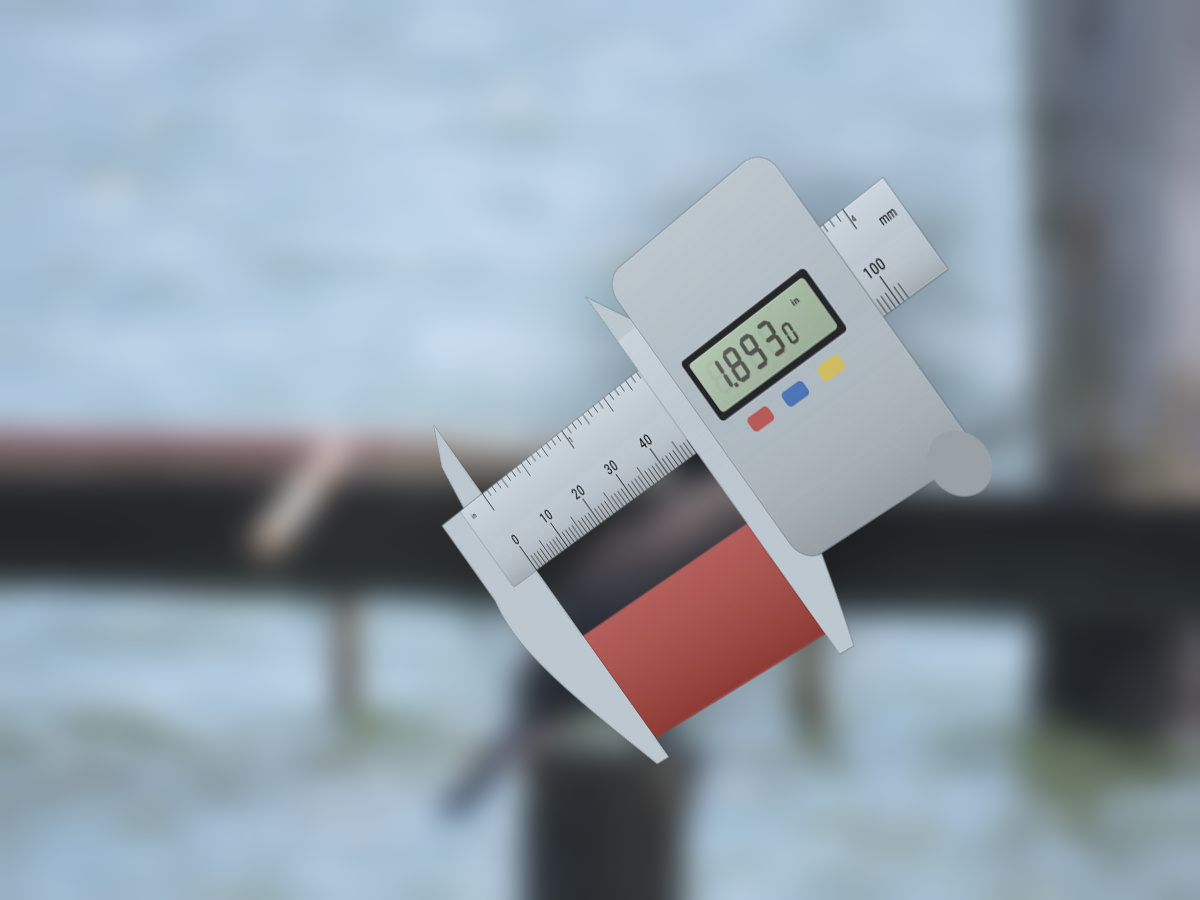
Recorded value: 1.8930 (in)
